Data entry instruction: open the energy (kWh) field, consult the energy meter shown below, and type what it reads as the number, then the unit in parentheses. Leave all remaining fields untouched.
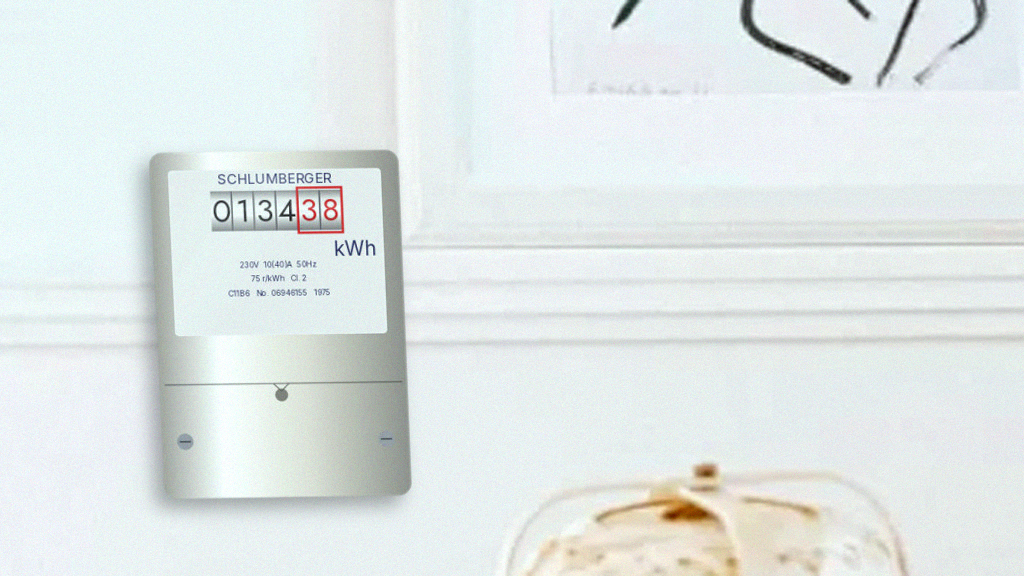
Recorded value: 134.38 (kWh)
